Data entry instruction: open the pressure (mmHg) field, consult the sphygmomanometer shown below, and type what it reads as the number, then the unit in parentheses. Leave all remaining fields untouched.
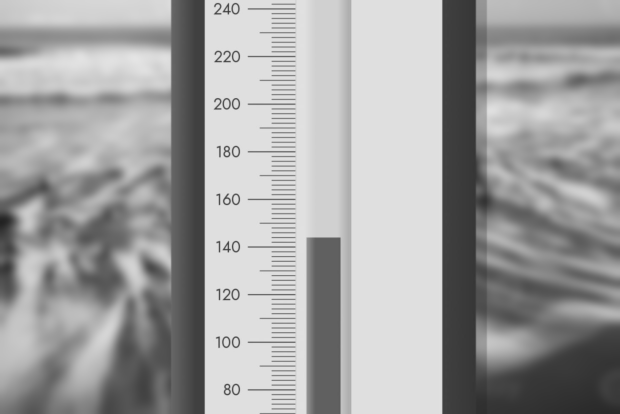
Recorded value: 144 (mmHg)
